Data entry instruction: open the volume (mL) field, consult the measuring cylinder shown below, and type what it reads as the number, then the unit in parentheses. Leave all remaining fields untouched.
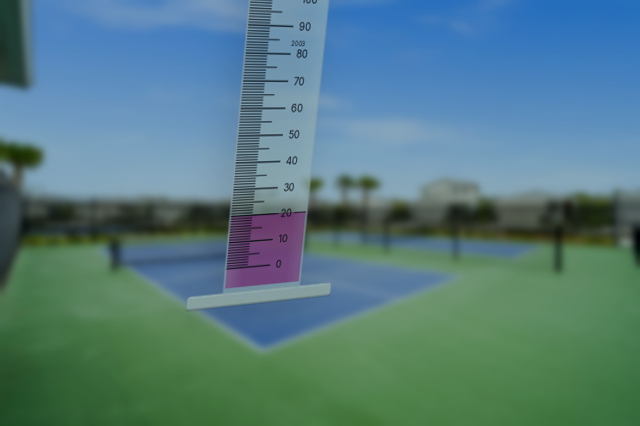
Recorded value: 20 (mL)
